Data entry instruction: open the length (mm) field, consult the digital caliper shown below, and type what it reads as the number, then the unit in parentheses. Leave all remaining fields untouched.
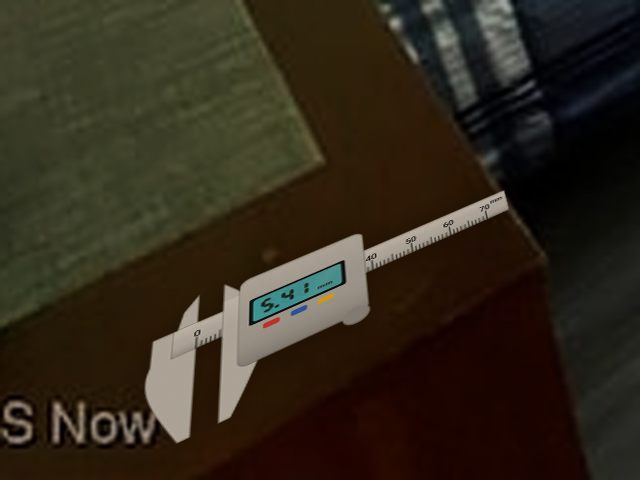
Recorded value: 5.41 (mm)
